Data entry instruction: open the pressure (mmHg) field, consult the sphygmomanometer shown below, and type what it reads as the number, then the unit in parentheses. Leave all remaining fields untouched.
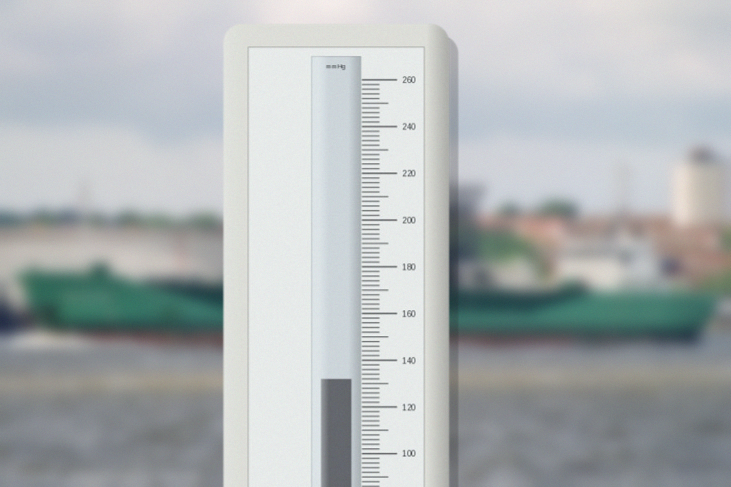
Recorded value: 132 (mmHg)
